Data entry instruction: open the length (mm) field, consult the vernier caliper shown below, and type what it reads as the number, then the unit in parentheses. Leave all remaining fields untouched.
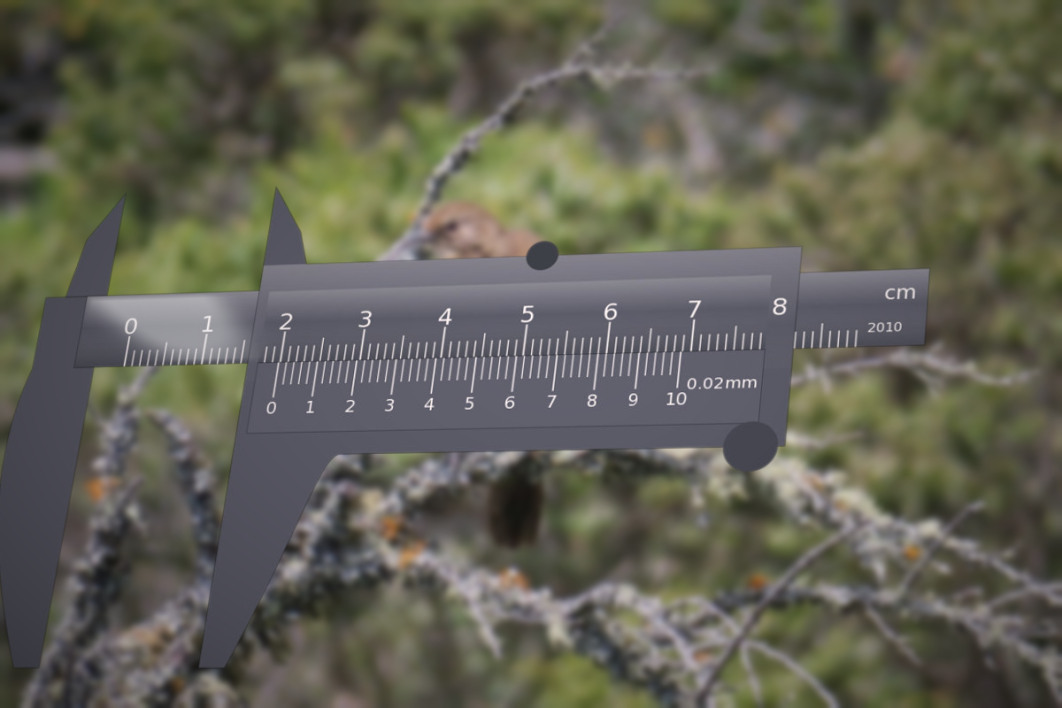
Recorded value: 19.8 (mm)
